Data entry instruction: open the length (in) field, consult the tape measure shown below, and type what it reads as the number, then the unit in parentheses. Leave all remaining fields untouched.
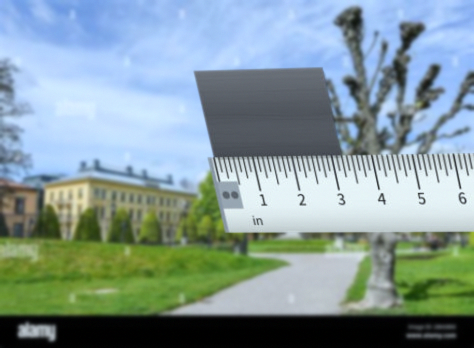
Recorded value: 3.25 (in)
